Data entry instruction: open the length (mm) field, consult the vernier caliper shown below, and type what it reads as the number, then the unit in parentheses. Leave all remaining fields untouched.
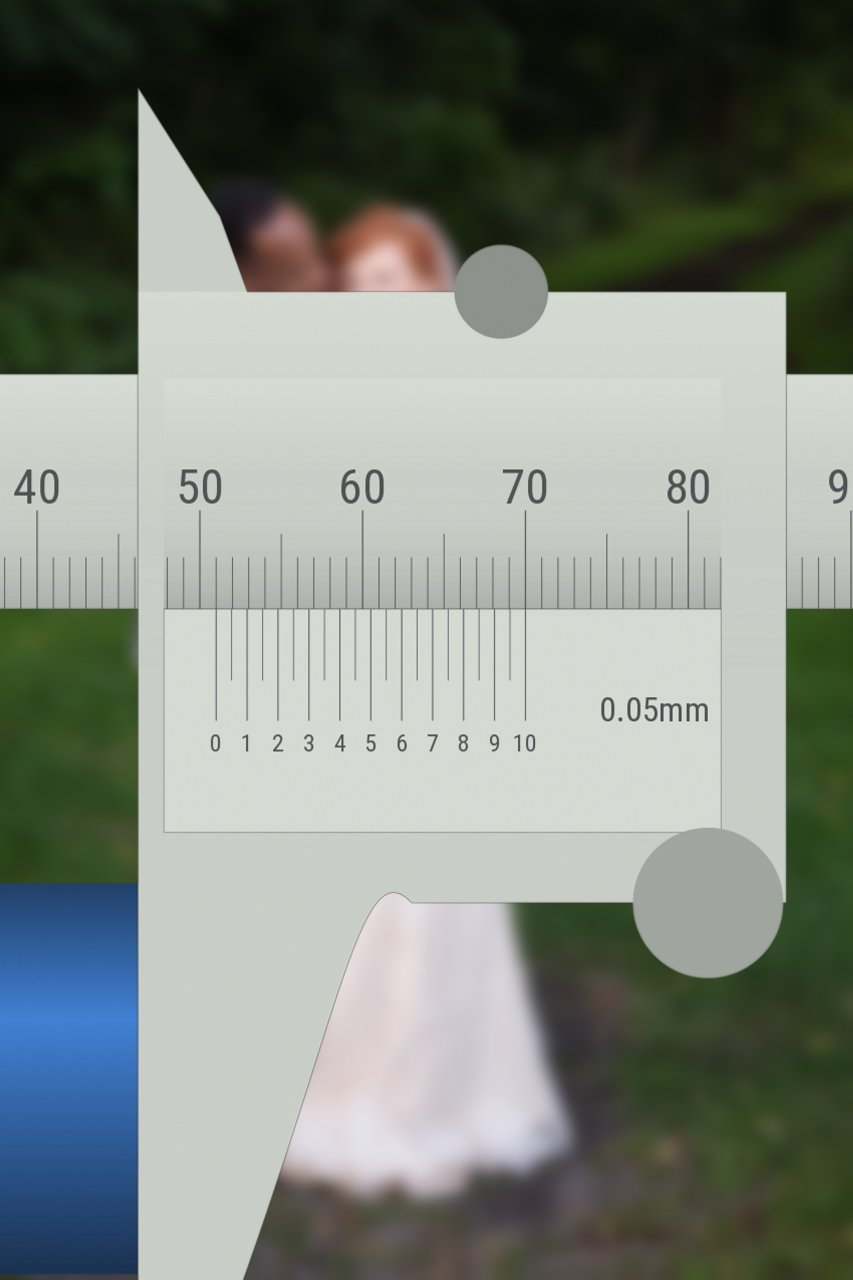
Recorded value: 51.0 (mm)
